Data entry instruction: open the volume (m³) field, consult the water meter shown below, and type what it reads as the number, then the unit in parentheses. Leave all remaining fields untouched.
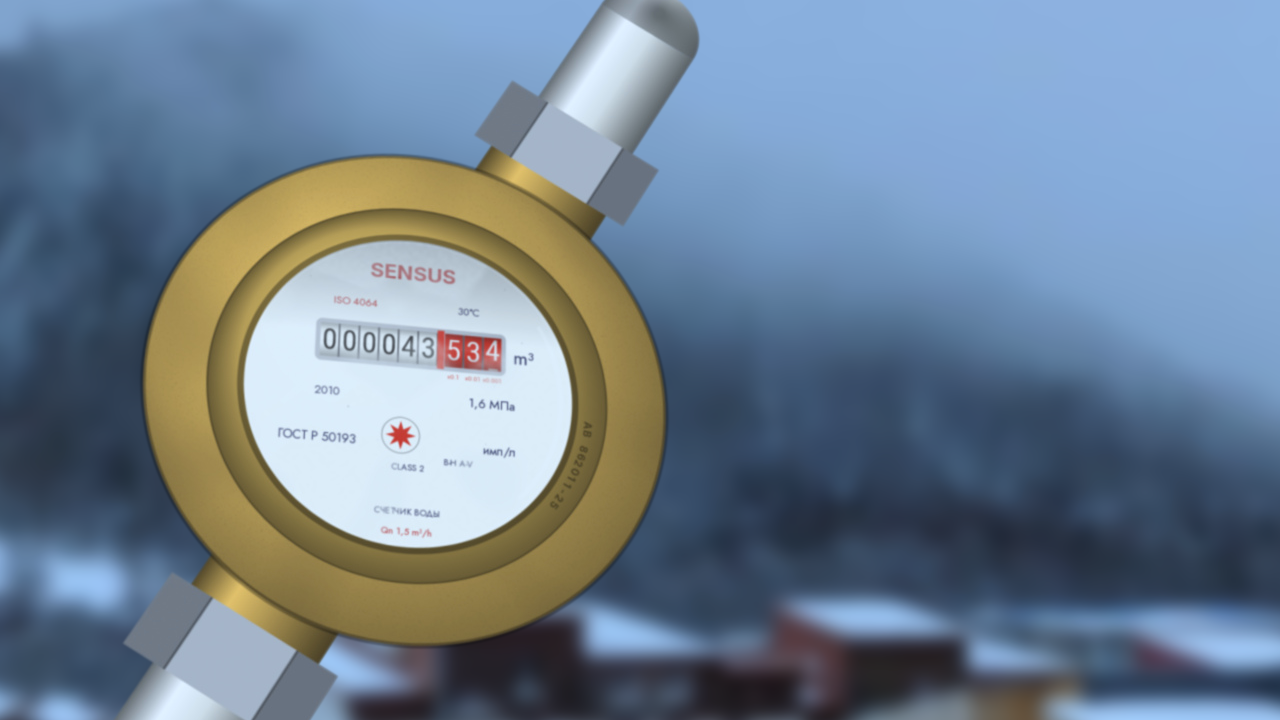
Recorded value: 43.534 (m³)
